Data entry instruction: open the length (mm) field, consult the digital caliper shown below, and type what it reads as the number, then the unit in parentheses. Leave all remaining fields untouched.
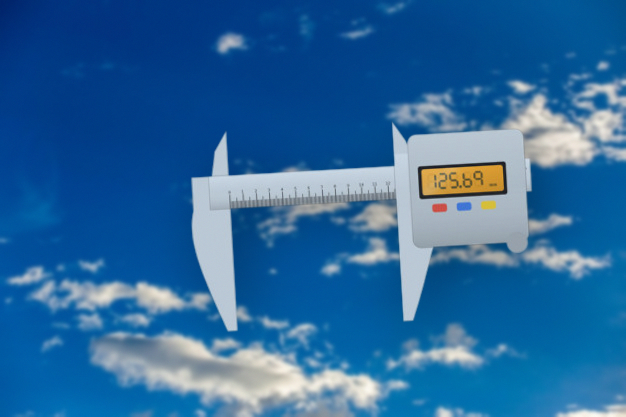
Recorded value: 125.69 (mm)
